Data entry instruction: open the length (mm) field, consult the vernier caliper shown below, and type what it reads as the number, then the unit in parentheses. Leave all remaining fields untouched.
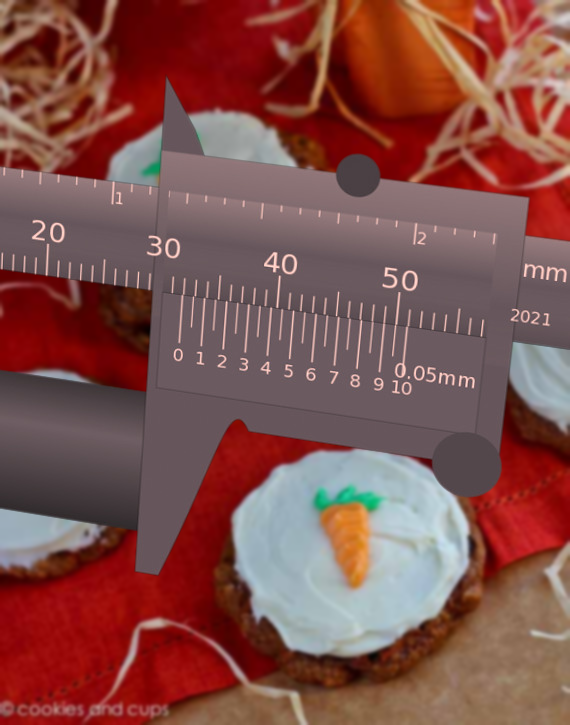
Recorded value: 31.9 (mm)
